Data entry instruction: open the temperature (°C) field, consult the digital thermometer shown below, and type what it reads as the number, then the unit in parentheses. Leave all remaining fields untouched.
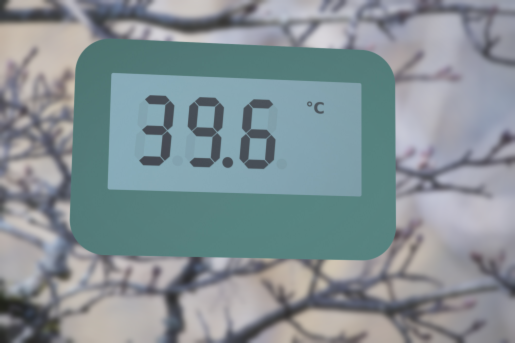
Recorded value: 39.6 (°C)
